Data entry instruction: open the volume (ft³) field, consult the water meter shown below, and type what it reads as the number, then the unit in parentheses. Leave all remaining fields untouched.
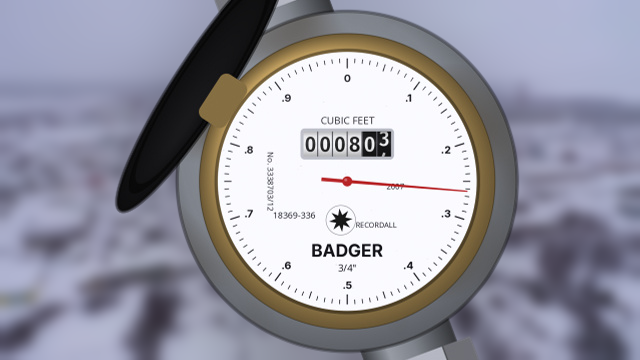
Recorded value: 803.26 (ft³)
